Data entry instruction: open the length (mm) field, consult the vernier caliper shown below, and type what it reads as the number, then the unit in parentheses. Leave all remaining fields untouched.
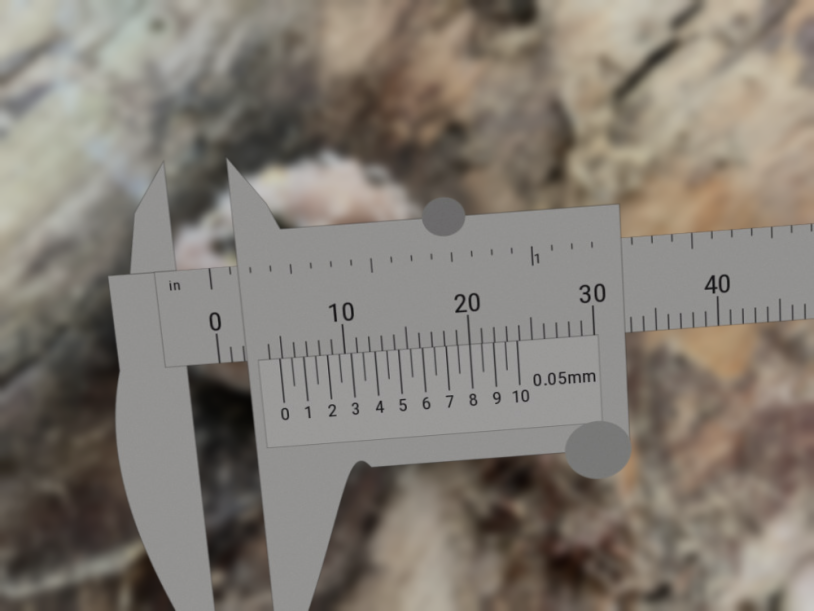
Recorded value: 4.8 (mm)
